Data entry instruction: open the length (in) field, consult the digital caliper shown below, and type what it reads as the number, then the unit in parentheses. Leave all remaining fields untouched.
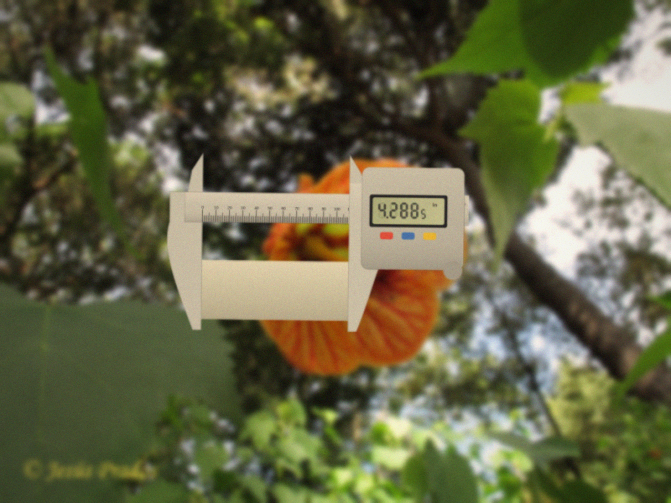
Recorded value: 4.2885 (in)
